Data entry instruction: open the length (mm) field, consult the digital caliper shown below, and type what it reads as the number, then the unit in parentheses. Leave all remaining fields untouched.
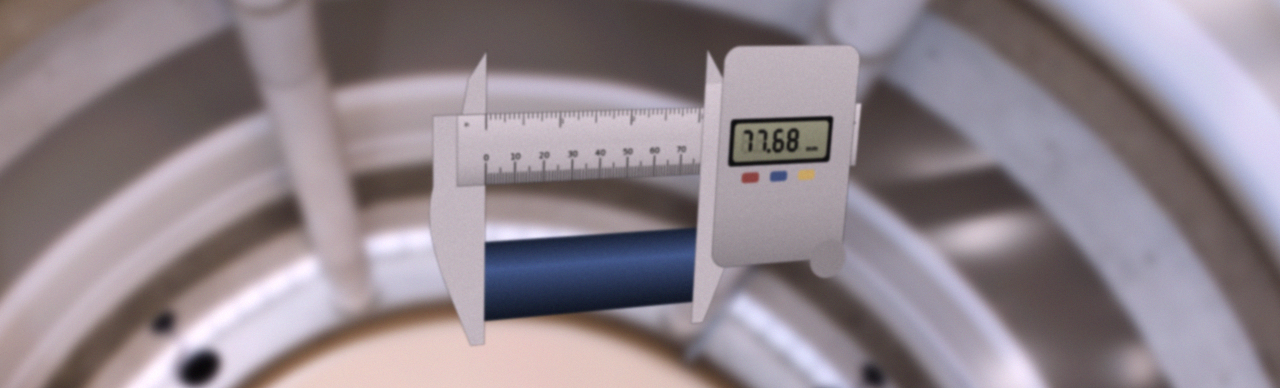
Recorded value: 77.68 (mm)
